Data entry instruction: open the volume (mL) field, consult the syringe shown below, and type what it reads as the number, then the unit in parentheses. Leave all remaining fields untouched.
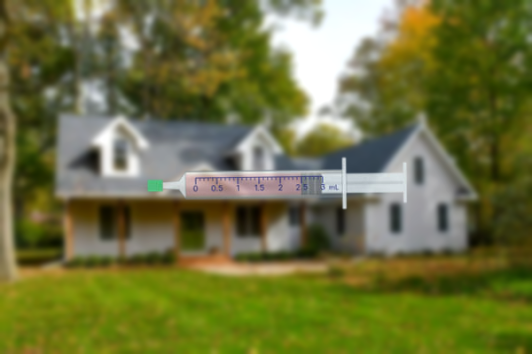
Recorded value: 2.5 (mL)
